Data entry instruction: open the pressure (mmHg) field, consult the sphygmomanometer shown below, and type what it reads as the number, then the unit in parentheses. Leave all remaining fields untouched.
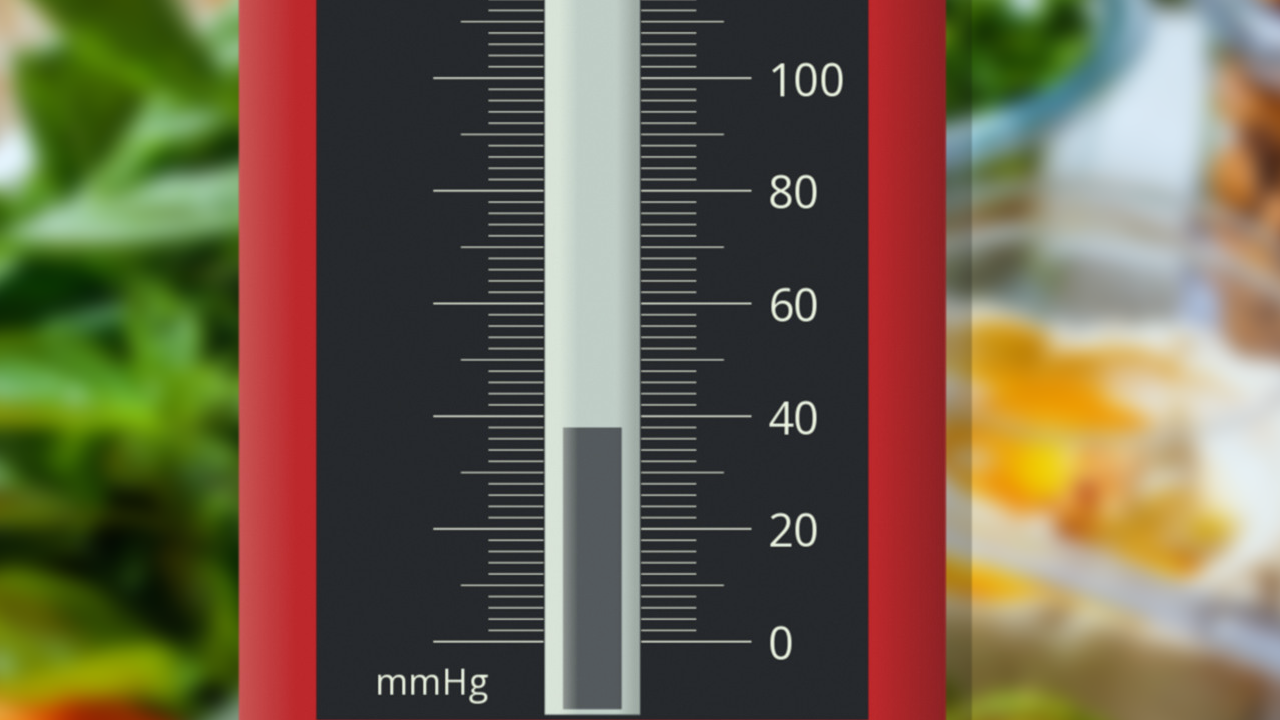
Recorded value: 38 (mmHg)
